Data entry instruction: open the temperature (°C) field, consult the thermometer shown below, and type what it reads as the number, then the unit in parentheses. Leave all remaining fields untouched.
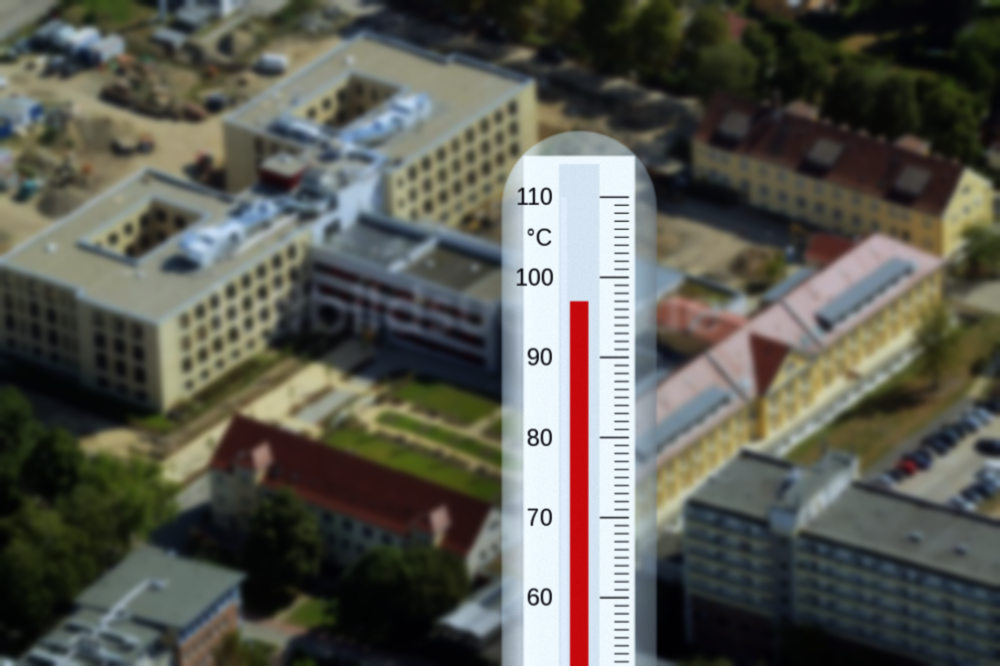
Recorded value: 97 (°C)
